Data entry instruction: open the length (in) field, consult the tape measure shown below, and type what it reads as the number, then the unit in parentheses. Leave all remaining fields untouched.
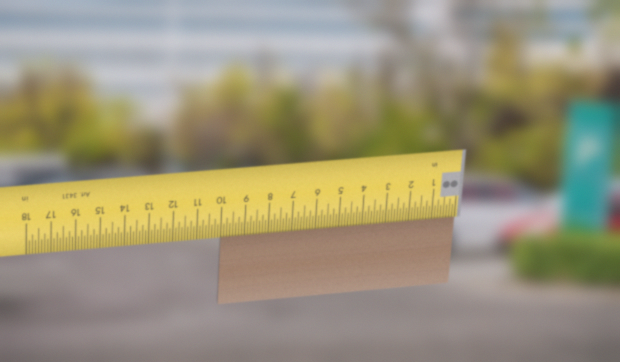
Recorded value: 10 (in)
